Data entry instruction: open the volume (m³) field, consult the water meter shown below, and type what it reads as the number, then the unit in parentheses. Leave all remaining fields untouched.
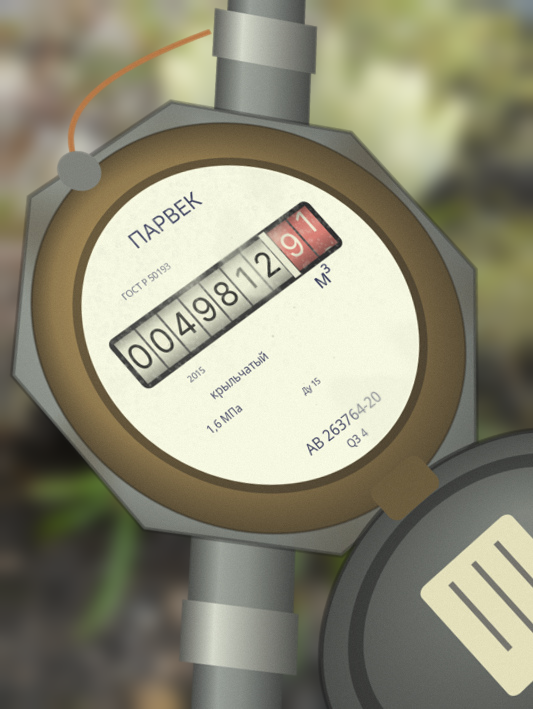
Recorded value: 49812.91 (m³)
